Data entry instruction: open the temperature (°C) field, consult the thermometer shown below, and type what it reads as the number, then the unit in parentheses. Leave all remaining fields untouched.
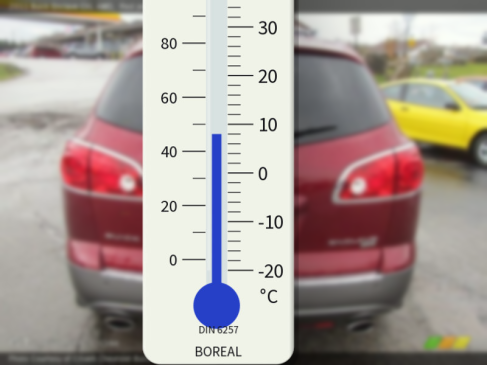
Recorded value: 8 (°C)
